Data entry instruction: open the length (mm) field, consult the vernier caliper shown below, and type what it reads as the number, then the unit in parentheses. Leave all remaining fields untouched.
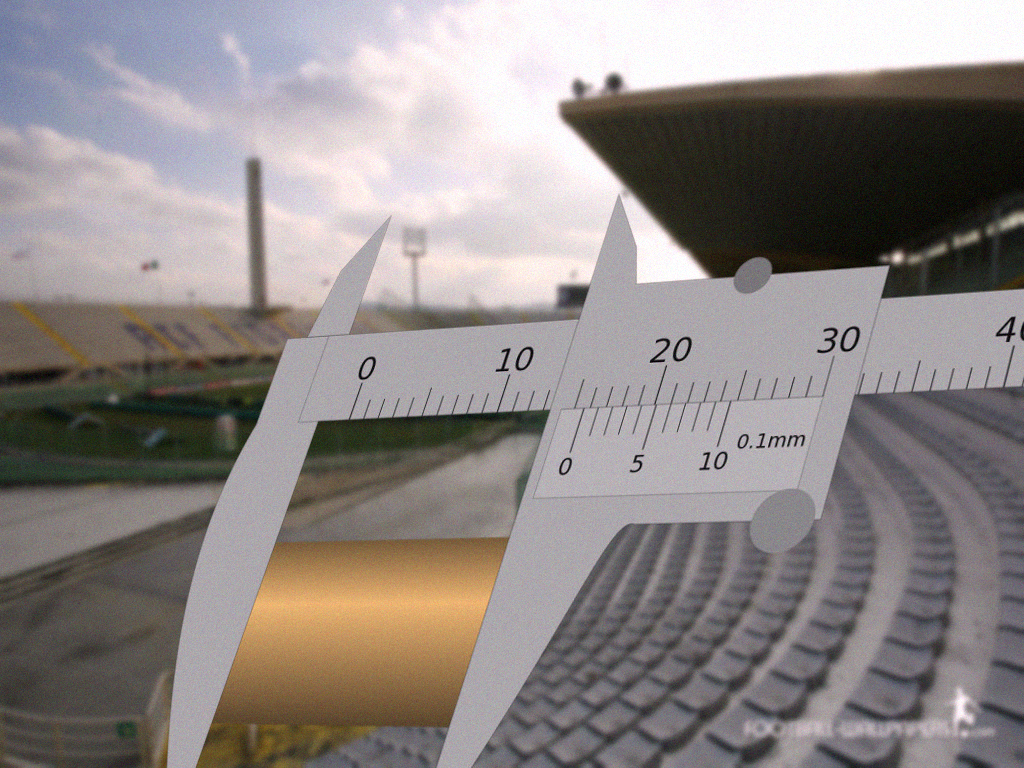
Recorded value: 15.6 (mm)
